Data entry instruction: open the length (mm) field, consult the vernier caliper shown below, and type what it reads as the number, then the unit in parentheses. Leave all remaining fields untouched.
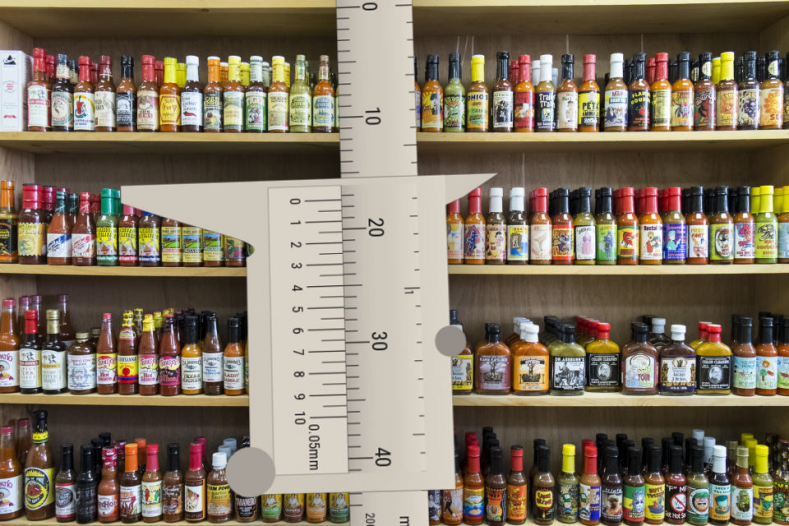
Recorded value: 17.4 (mm)
